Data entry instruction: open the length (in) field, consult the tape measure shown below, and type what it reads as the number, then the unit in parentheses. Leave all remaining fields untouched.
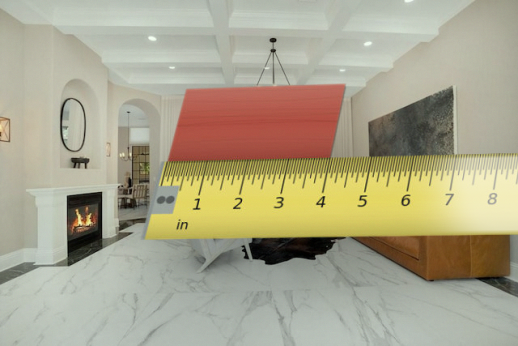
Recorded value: 4 (in)
